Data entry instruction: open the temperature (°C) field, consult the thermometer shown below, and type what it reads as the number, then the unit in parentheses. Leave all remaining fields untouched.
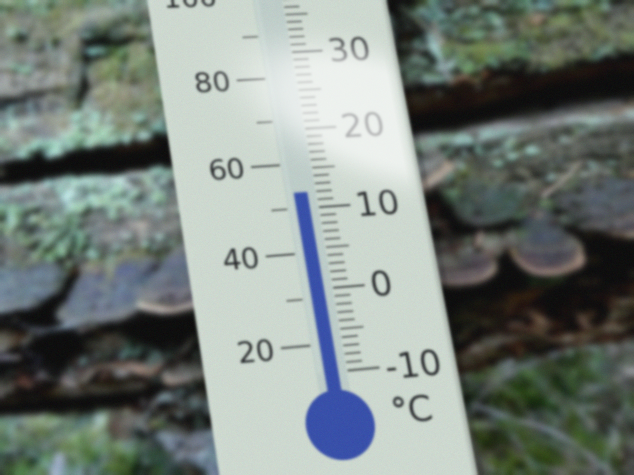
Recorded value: 12 (°C)
